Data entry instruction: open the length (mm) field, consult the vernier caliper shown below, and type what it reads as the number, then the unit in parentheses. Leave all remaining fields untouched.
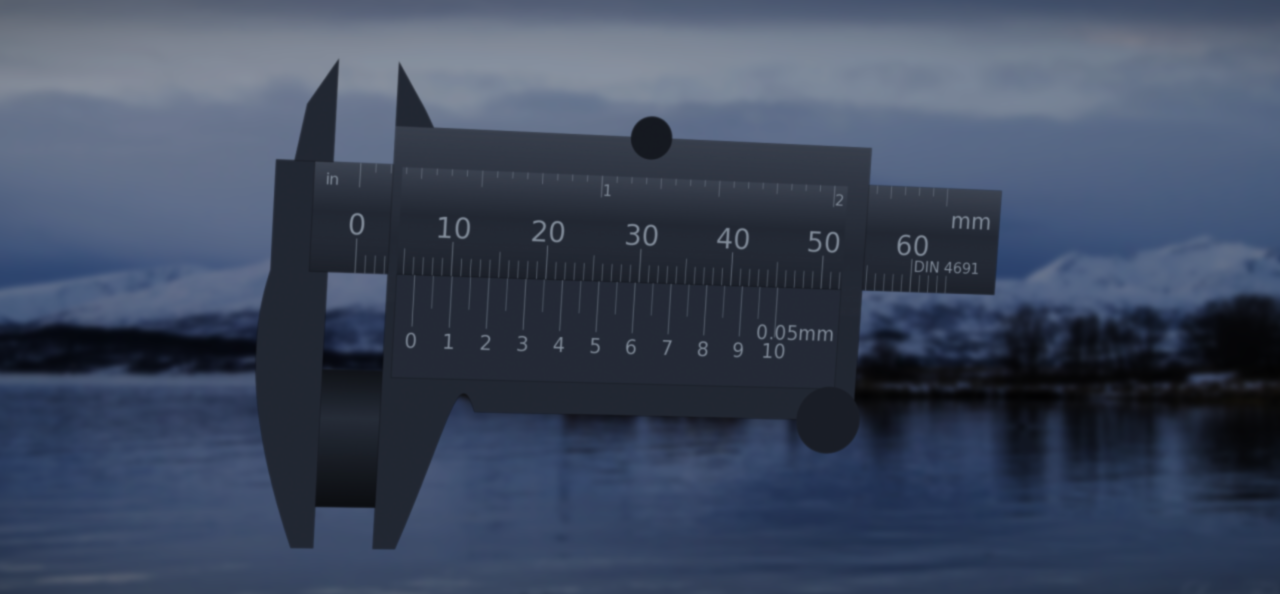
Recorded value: 6.2 (mm)
